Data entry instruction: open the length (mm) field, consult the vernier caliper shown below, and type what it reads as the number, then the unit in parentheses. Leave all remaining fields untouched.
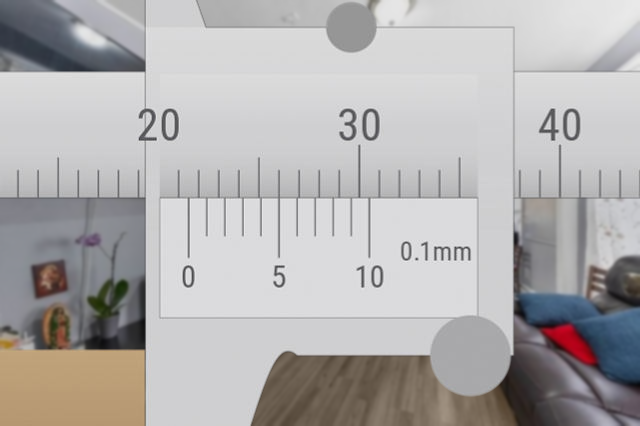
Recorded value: 21.5 (mm)
